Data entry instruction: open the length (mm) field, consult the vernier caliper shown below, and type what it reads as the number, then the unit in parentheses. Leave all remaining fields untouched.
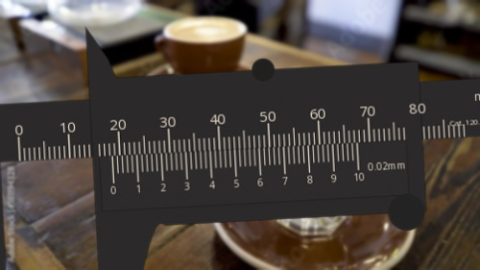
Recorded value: 18.5 (mm)
